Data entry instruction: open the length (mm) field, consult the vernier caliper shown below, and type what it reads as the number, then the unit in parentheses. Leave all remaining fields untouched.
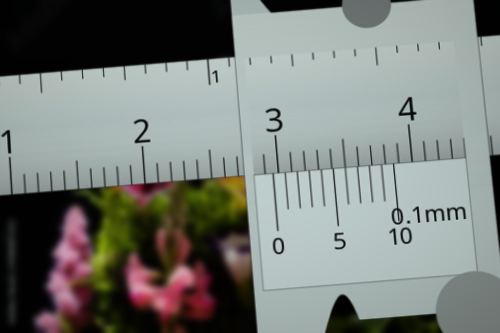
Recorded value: 29.6 (mm)
